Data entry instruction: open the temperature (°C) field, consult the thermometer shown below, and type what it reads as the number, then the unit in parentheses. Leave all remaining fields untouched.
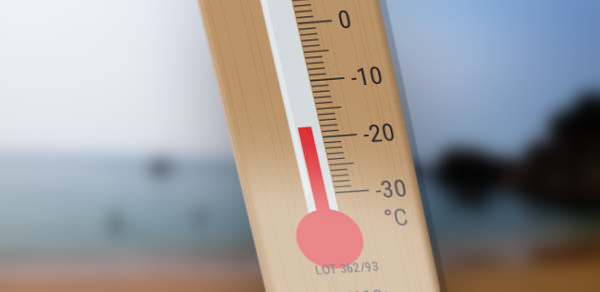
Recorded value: -18 (°C)
